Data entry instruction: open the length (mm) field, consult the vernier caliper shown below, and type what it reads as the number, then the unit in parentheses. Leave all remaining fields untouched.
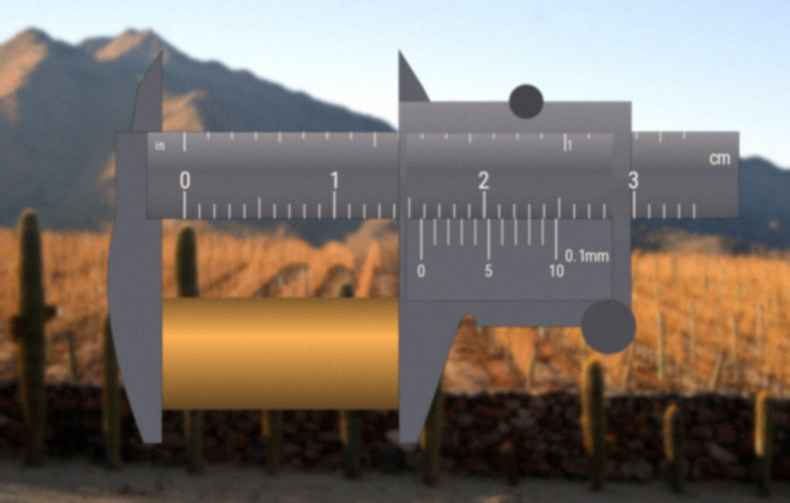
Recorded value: 15.8 (mm)
